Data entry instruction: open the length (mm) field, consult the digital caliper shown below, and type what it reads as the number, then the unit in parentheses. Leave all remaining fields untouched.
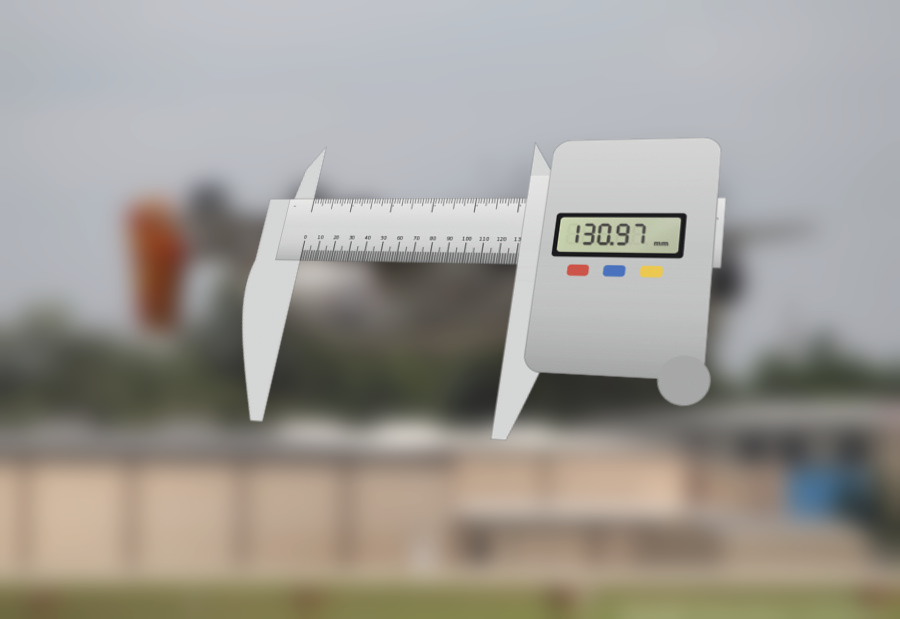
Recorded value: 130.97 (mm)
